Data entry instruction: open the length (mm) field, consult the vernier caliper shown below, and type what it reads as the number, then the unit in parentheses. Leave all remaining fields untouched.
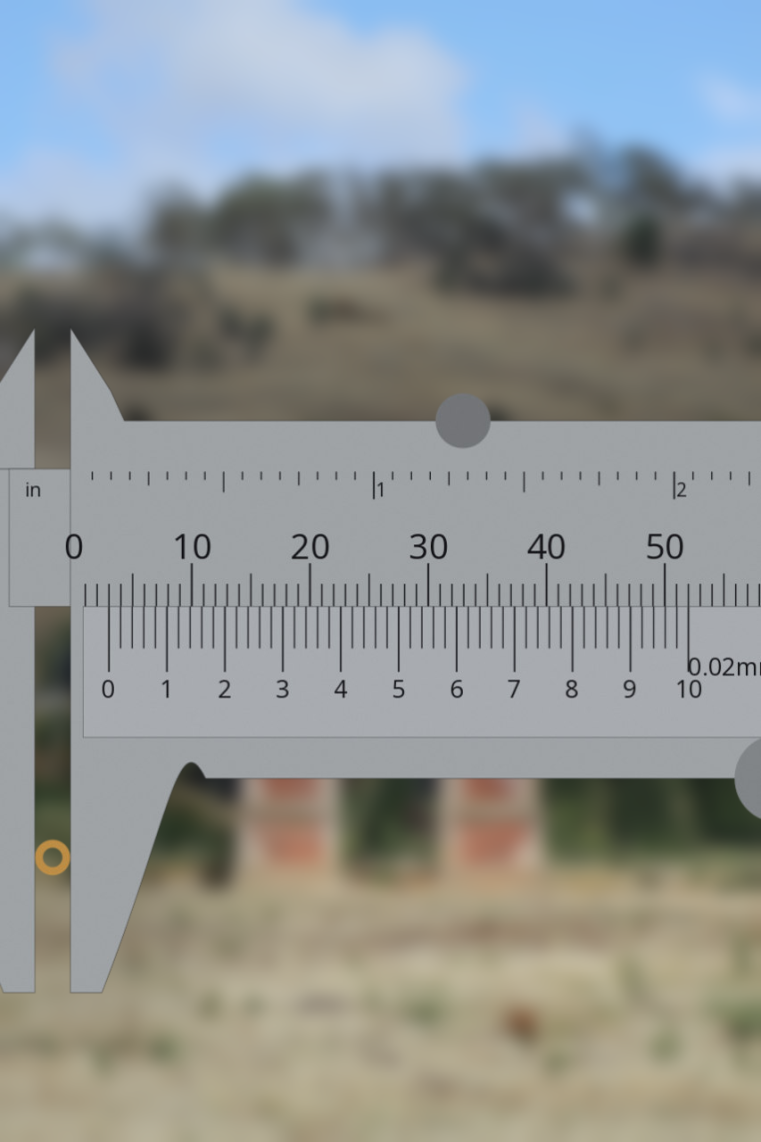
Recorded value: 3.0 (mm)
